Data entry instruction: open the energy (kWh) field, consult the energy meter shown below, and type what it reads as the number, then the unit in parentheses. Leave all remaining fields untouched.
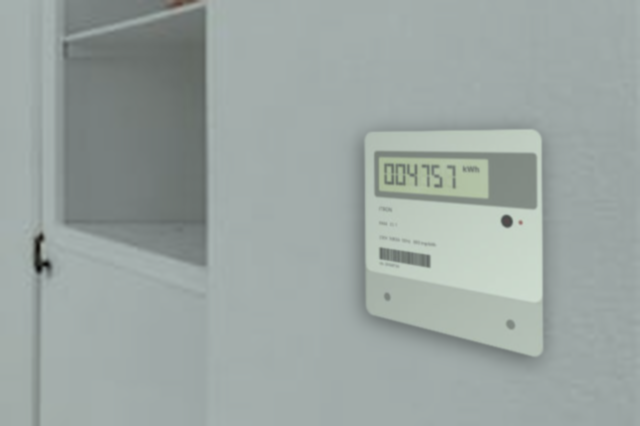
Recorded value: 4757 (kWh)
